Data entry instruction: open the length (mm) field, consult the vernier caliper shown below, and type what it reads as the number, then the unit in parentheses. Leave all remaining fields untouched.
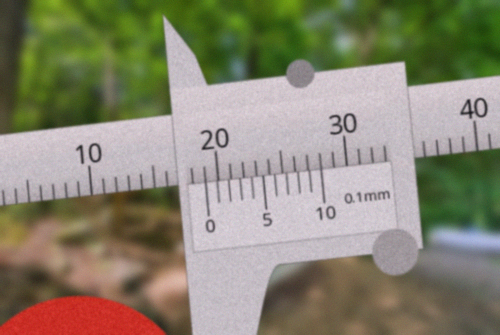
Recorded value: 19.0 (mm)
